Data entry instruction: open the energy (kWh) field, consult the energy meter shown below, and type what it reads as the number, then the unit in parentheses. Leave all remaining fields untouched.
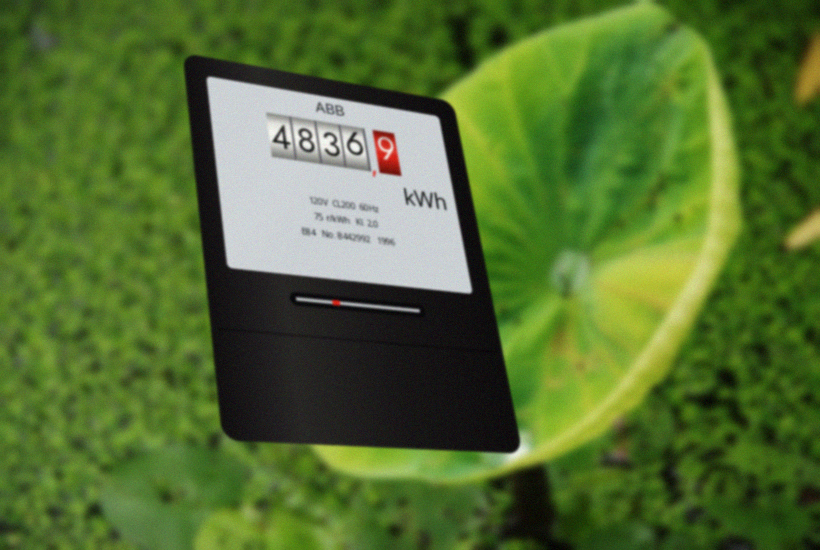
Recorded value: 4836.9 (kWh)
